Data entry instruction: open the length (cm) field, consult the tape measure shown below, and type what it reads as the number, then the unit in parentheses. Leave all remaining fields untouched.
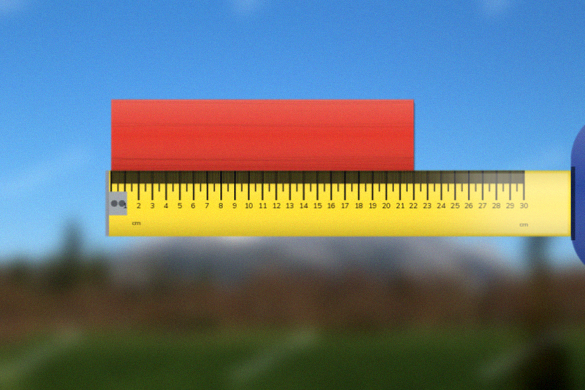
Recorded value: 22 (cm)
